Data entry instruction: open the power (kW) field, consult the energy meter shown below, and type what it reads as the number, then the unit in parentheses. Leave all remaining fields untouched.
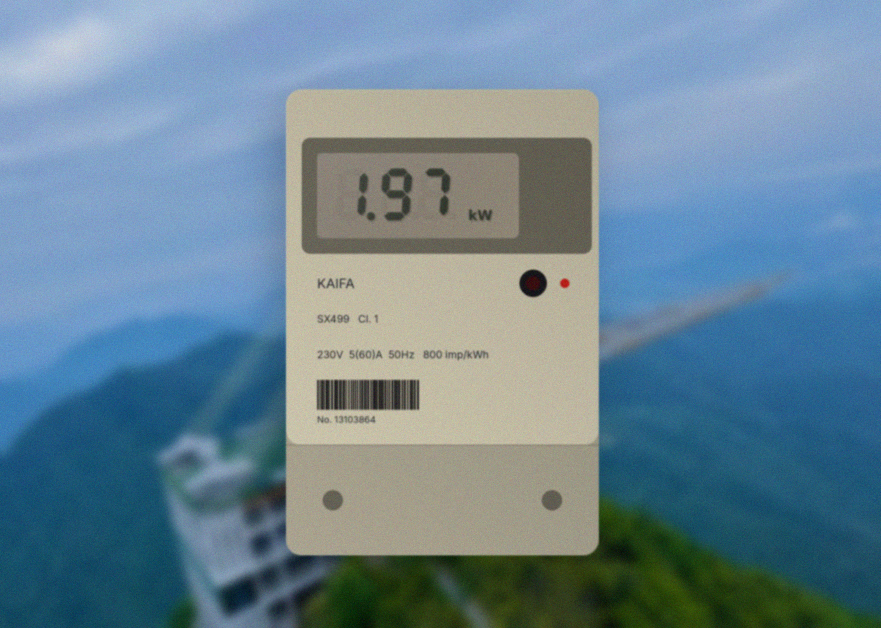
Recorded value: 1.97 (kW)
